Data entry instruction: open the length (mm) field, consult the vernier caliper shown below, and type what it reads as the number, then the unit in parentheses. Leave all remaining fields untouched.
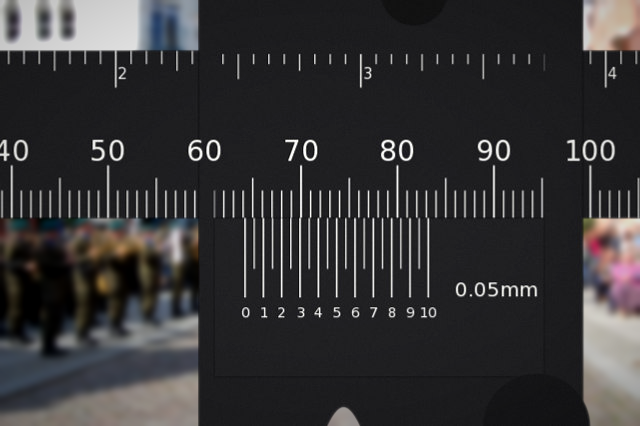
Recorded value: 64.2 (mm)
